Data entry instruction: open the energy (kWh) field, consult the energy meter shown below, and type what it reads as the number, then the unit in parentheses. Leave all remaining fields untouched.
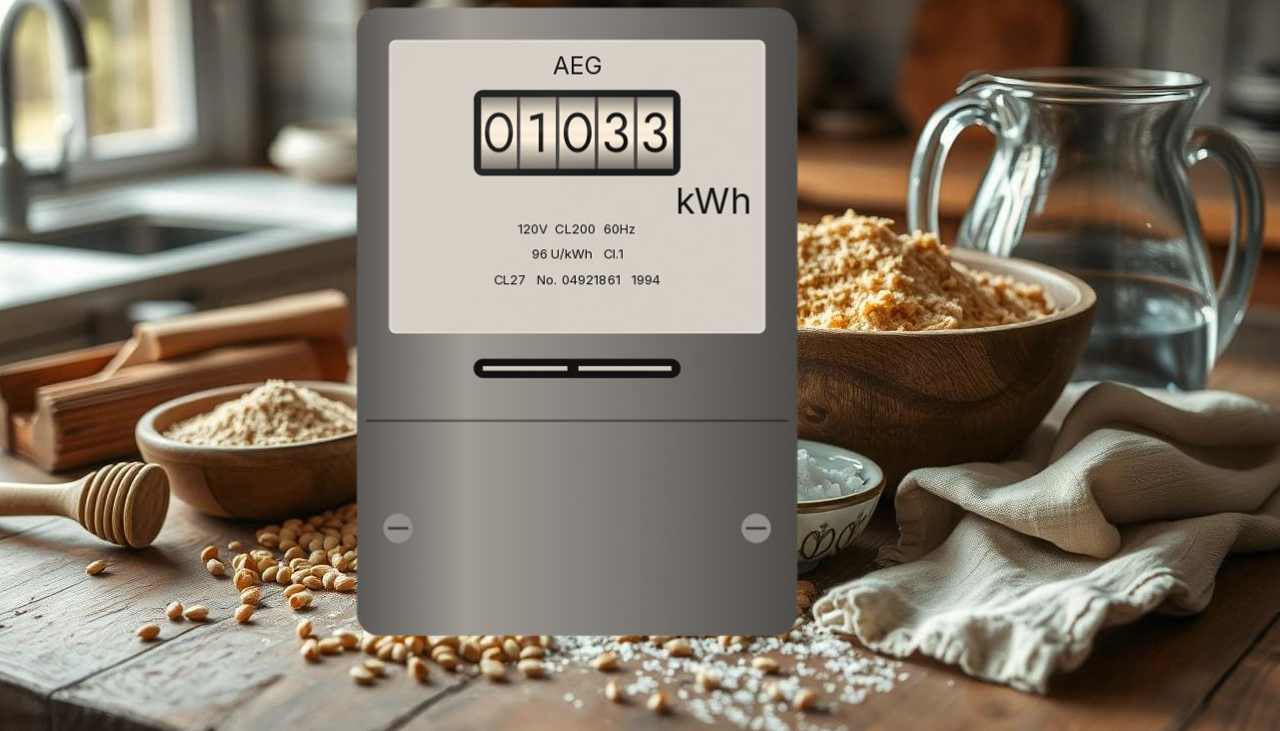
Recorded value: 1033 (kWh)
